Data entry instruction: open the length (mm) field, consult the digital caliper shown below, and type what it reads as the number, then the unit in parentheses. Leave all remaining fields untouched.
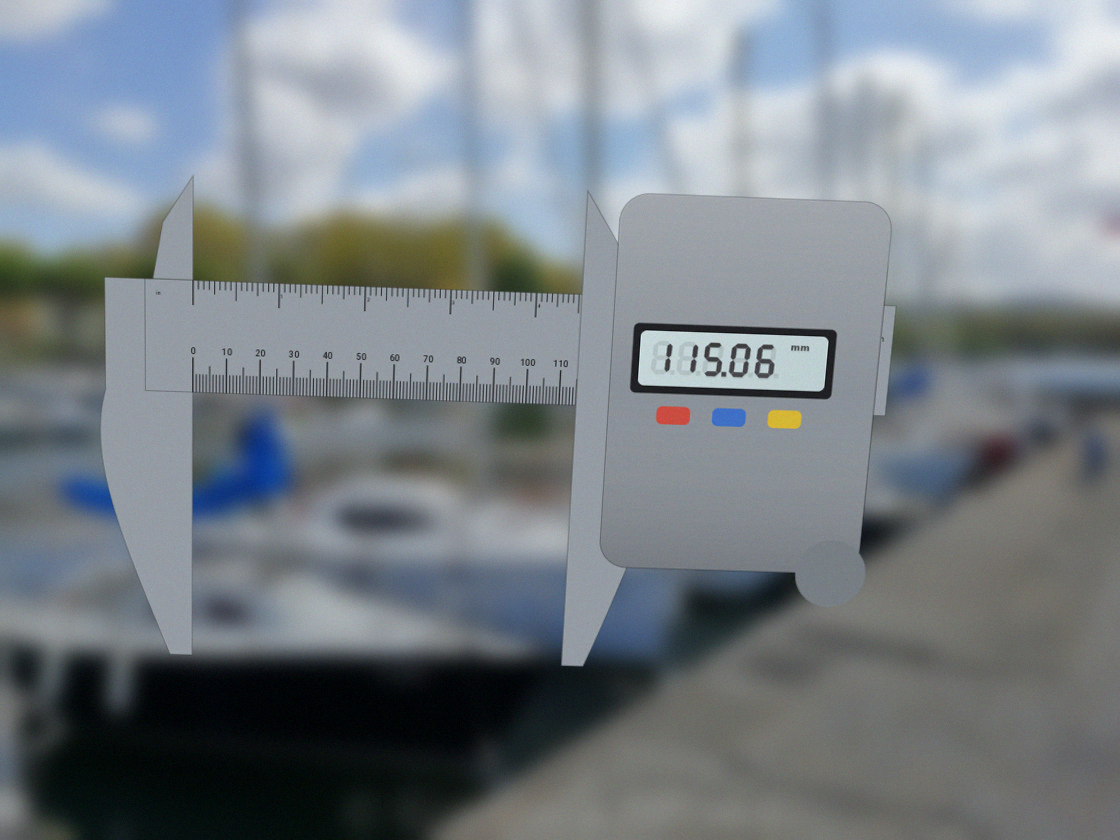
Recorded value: 115.06 (mm)
